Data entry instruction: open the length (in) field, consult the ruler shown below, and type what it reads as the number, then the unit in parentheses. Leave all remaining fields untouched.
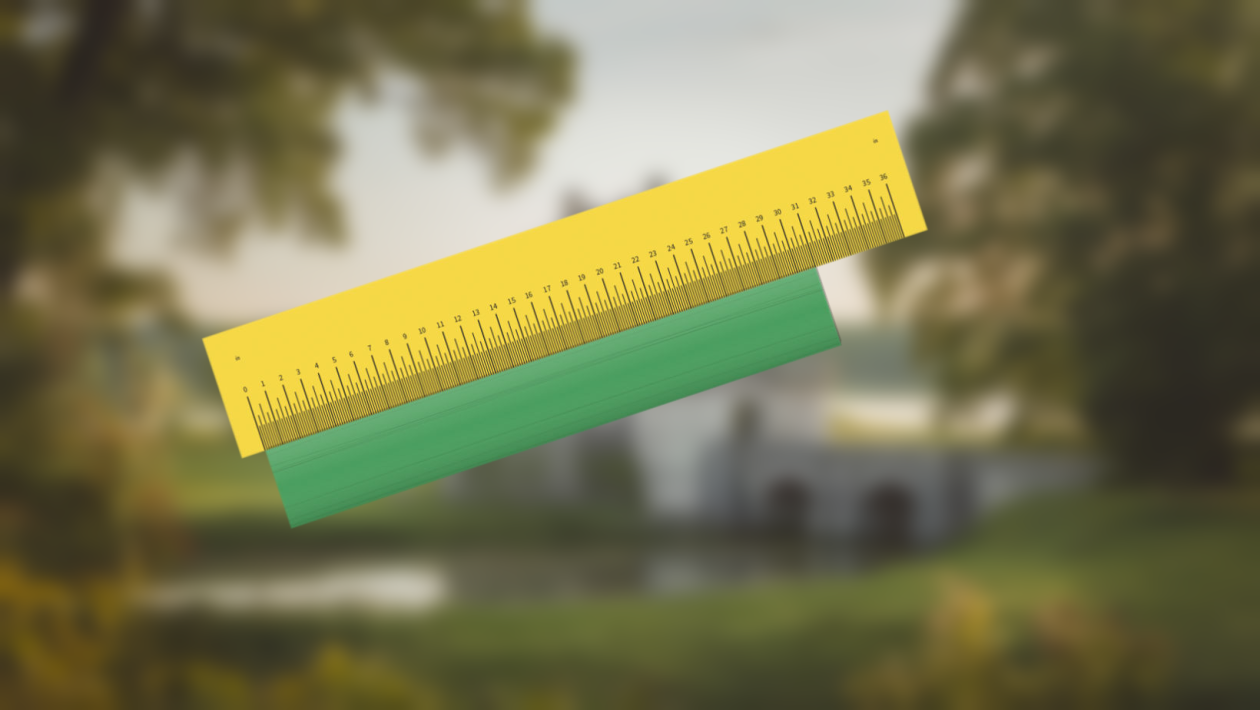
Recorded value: 31 (in)
